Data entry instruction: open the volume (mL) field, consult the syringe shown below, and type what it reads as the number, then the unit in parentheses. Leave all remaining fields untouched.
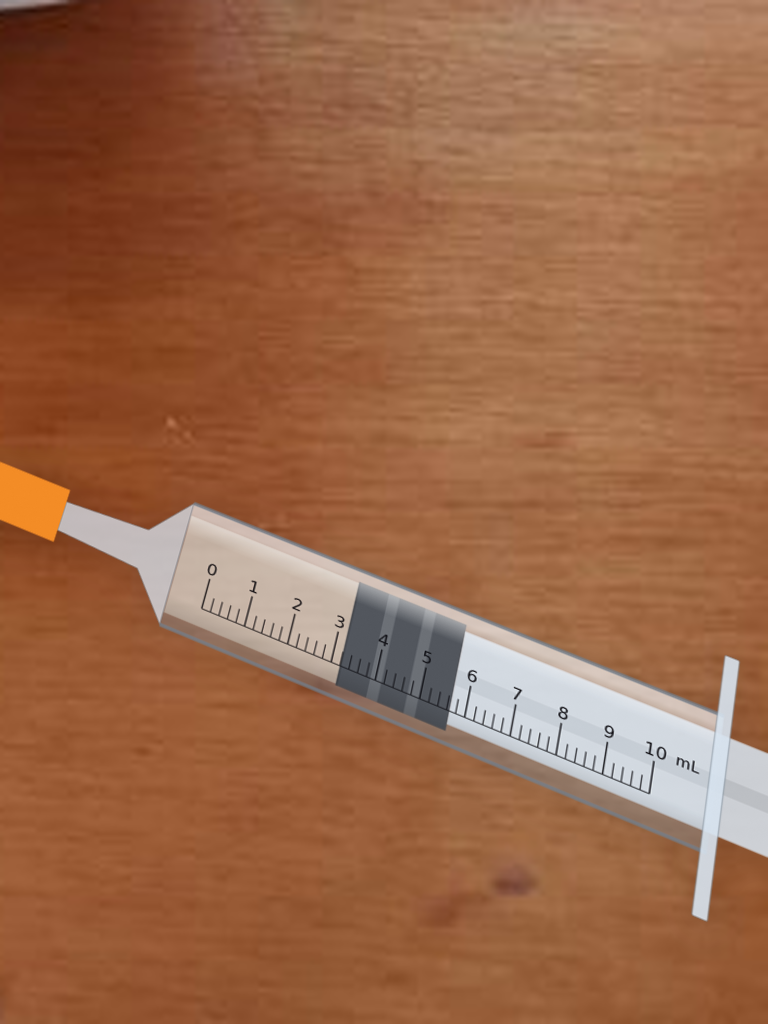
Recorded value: 3.2 (mL)
